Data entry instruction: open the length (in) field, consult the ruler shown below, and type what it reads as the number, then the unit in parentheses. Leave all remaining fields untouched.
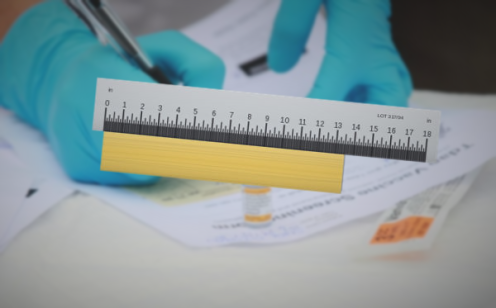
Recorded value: 13.5 (in)
